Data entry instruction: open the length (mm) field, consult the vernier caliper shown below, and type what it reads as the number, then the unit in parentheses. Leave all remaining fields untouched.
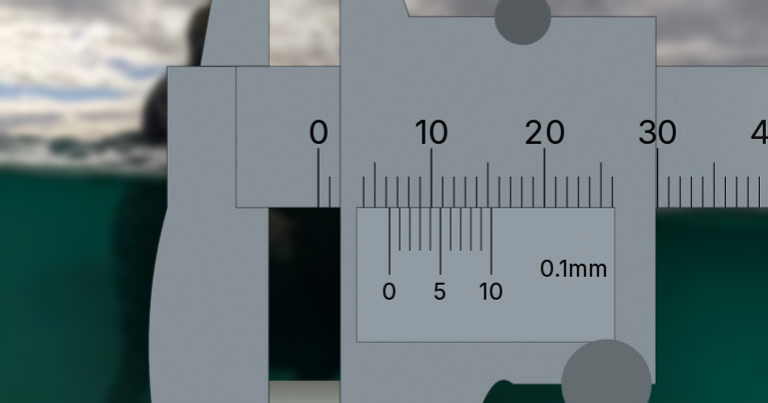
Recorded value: 6.3 (mm)
